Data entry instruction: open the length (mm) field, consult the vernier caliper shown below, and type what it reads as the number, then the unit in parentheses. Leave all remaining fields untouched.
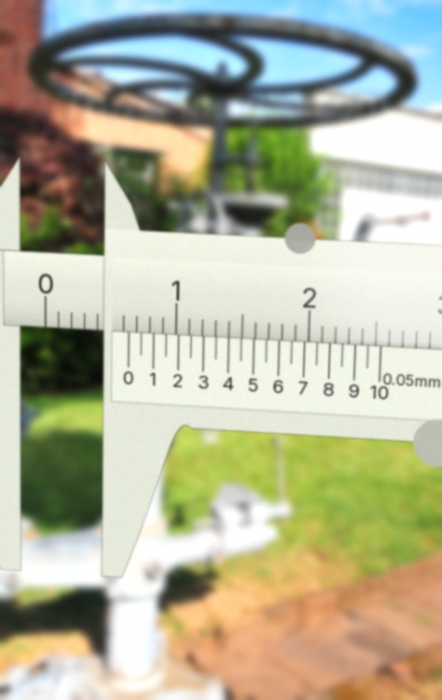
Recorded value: 6.4 (mm)
